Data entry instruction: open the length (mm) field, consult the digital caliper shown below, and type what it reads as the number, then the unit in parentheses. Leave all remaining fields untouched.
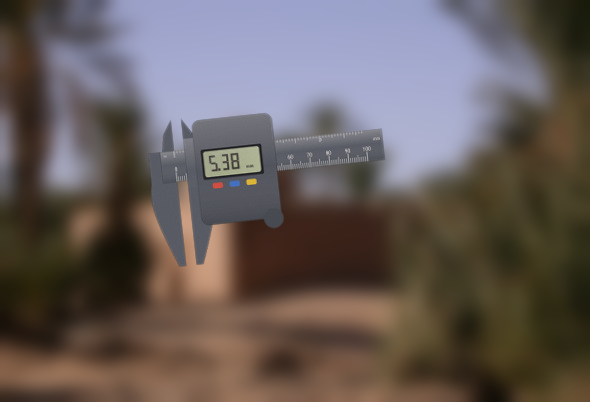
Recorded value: 5.38 (mm)
